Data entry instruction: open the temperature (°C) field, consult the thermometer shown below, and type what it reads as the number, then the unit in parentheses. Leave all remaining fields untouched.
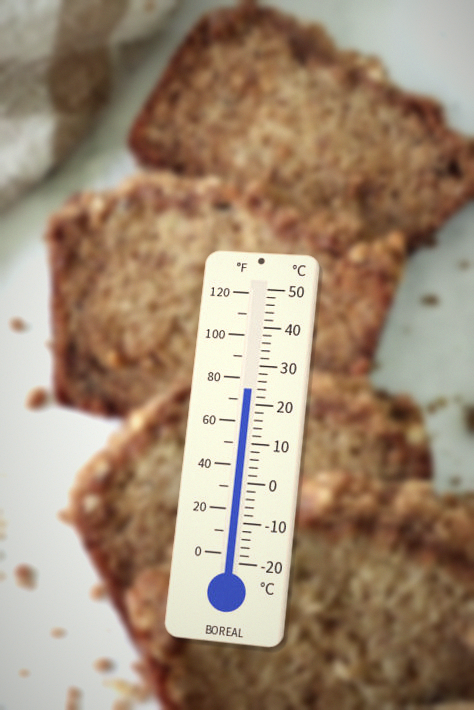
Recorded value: 24 (°C)
